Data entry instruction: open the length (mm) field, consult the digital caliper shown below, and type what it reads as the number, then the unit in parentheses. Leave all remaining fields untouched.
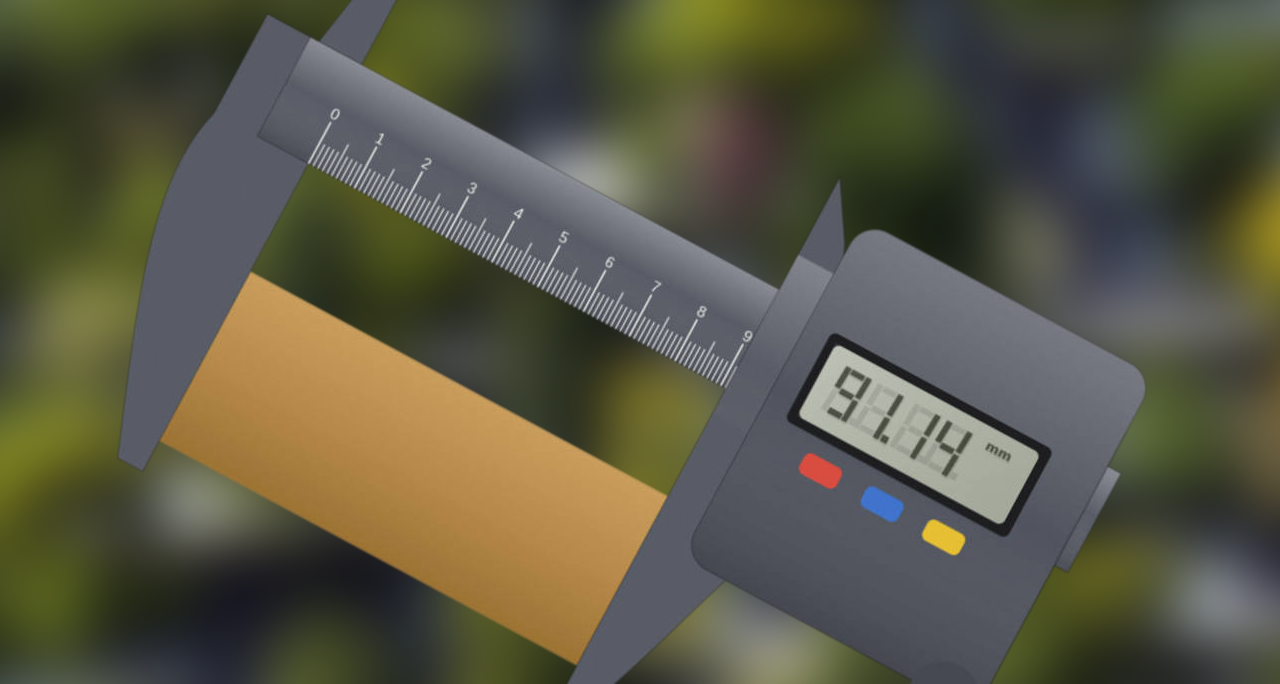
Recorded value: 91.14 (mm)
